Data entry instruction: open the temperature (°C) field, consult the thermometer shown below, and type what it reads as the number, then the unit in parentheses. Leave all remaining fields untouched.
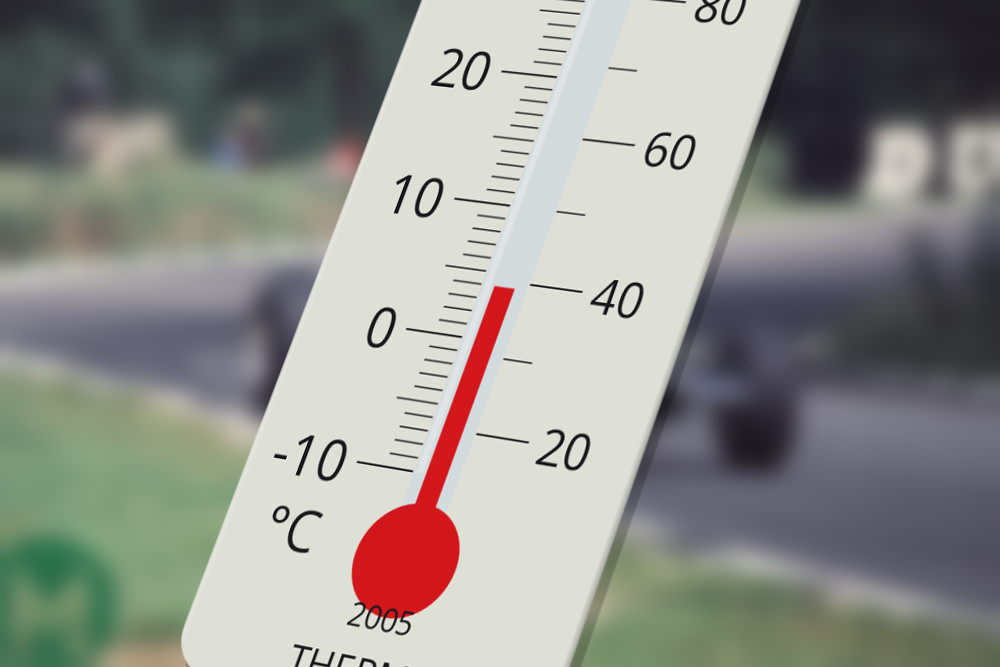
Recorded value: 4 (°C)
